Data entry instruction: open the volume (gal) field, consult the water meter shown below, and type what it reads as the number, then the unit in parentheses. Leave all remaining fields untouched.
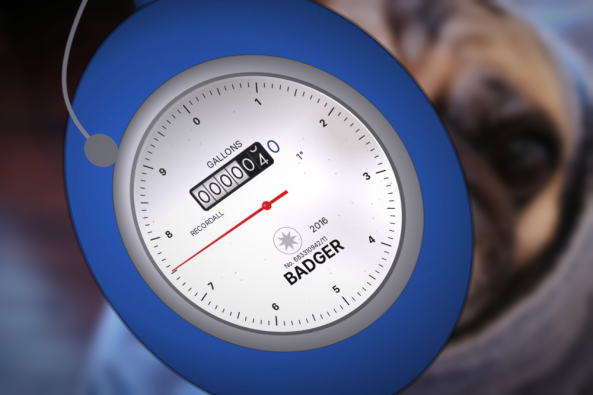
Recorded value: 37.5 (gal)
